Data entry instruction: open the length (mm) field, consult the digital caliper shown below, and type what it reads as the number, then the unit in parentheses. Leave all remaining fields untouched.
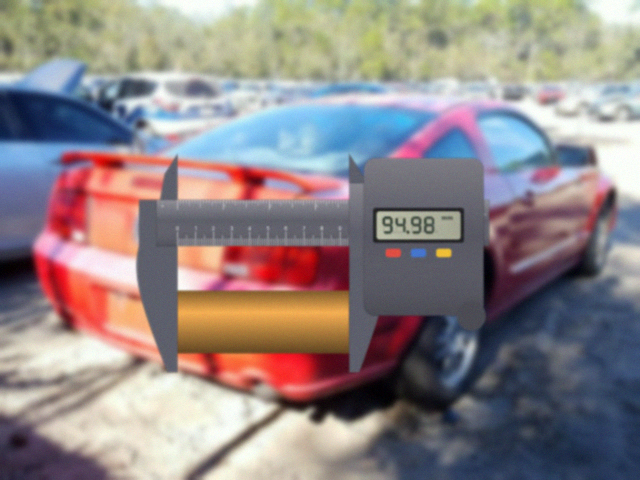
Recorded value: 94.98 (mm)
